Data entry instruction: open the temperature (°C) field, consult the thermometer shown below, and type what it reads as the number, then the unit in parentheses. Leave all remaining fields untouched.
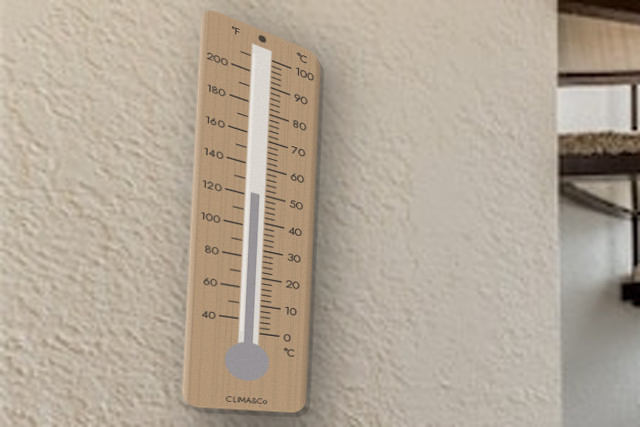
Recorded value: 50 (°C)
